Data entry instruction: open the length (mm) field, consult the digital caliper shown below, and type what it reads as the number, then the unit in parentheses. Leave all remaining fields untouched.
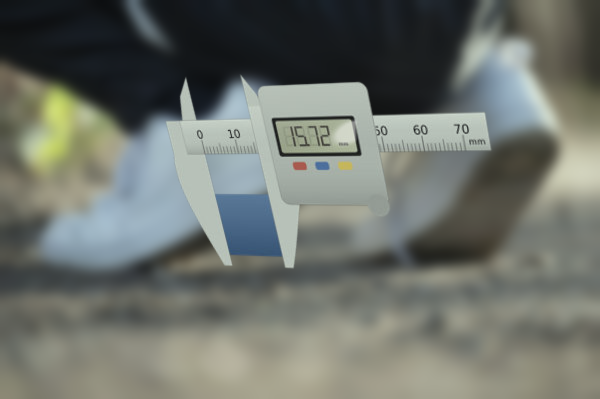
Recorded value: 15.72 (mm)
